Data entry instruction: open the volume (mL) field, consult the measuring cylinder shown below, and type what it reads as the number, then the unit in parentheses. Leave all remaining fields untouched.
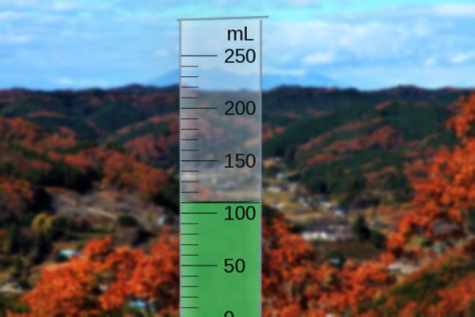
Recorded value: 110 (mL)
